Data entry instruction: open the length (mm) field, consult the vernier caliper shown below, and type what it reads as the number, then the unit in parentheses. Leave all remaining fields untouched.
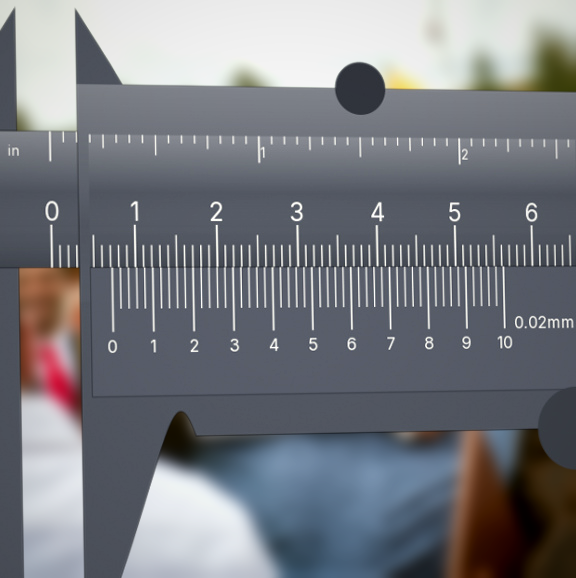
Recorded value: 7.2 (mm)
